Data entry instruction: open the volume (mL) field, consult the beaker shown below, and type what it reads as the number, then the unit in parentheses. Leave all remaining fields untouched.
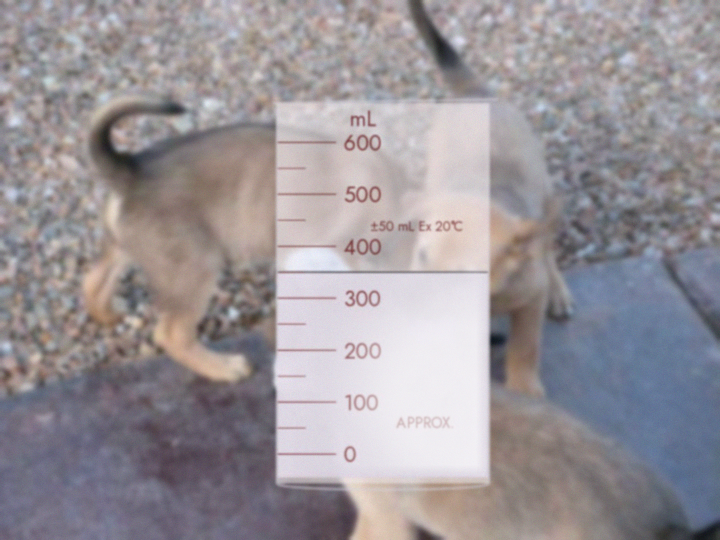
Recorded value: 350 (mL)
